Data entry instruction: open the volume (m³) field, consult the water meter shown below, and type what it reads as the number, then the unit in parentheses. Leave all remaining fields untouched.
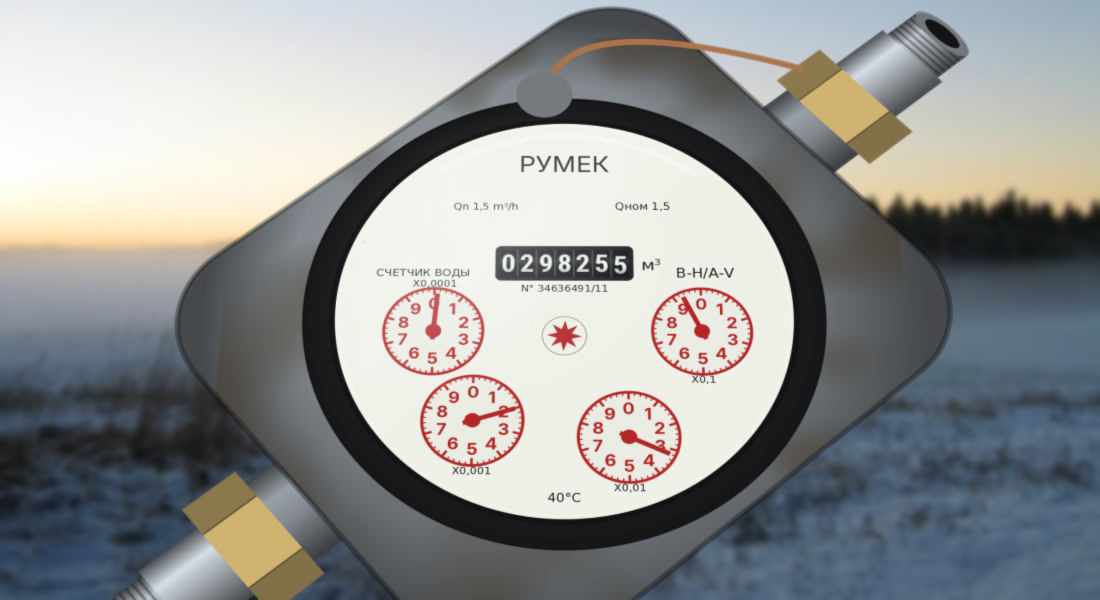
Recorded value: 298254.9320 (m³)
